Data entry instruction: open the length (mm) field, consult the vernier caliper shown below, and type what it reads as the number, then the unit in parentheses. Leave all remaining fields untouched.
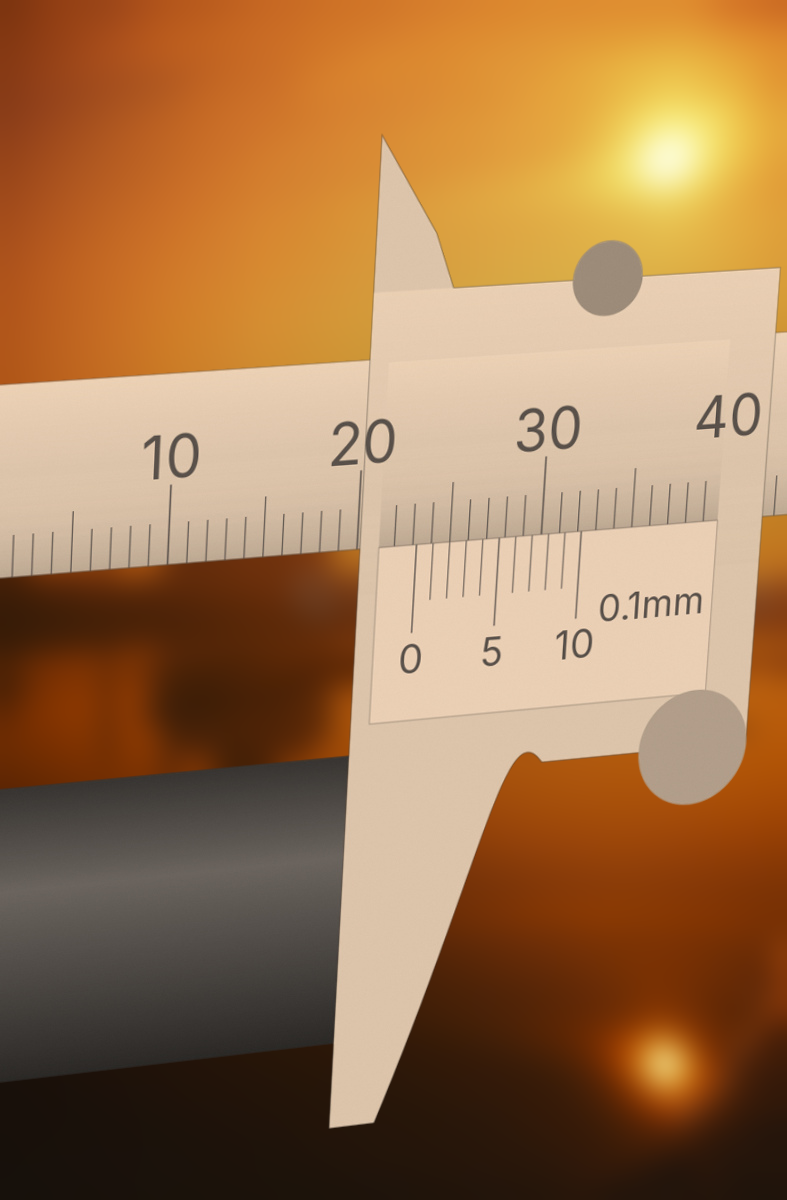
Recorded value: 23.2 (mm)
